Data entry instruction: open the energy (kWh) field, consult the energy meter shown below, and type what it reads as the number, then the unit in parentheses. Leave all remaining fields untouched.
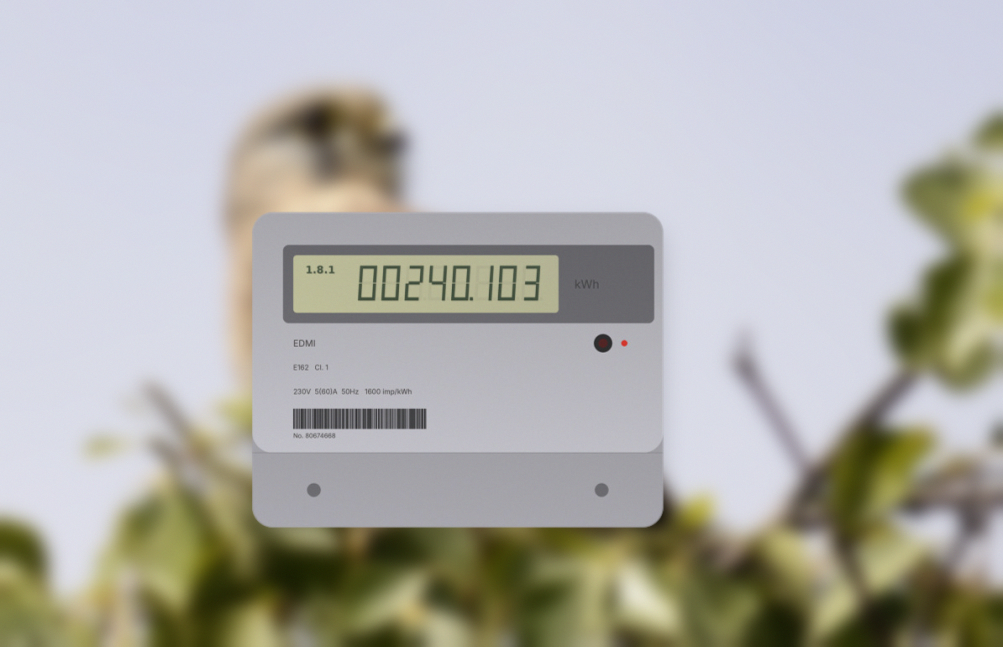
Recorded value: 240.103 (kWh)
